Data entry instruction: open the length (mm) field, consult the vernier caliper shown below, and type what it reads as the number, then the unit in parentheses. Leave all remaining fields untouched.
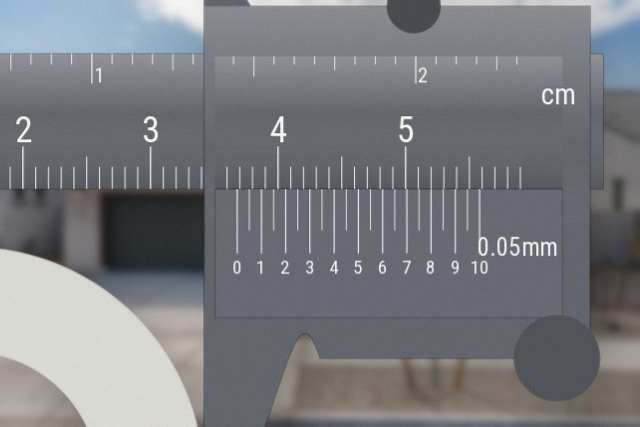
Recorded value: 36.8 (mm)
